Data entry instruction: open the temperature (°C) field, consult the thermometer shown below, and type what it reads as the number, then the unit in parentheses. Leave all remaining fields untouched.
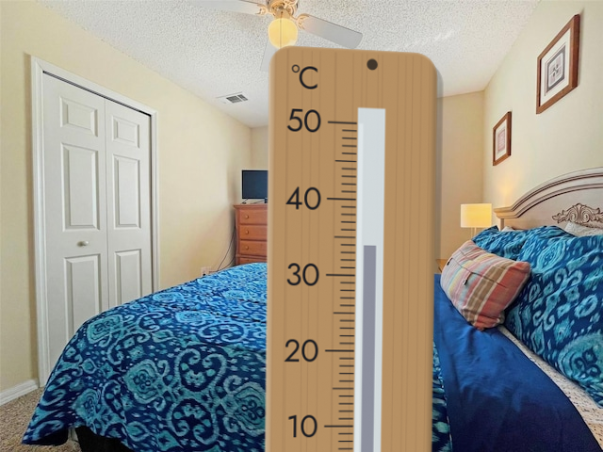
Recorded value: 34 (°C)
